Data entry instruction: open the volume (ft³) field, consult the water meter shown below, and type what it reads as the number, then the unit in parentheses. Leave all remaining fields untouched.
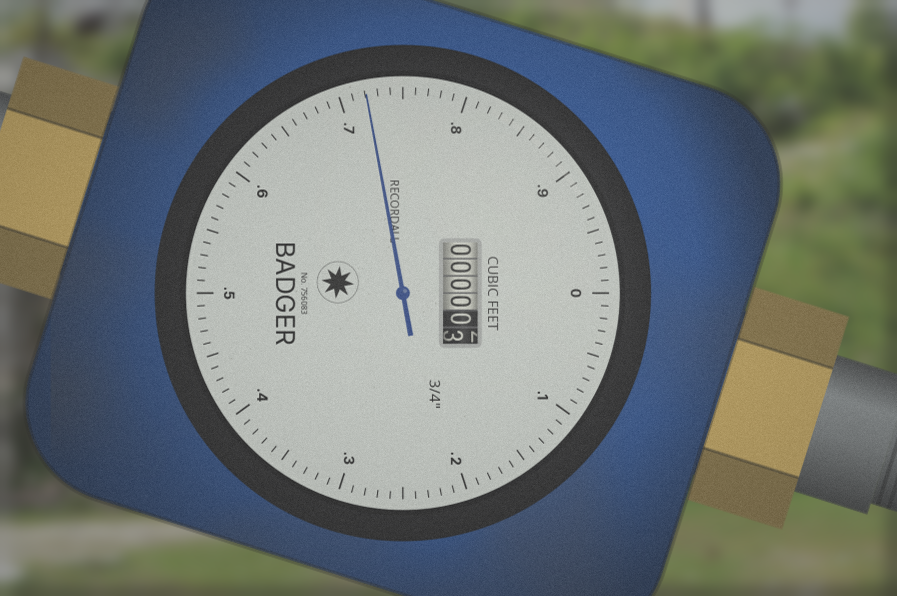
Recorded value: 2.72 (ft³)
